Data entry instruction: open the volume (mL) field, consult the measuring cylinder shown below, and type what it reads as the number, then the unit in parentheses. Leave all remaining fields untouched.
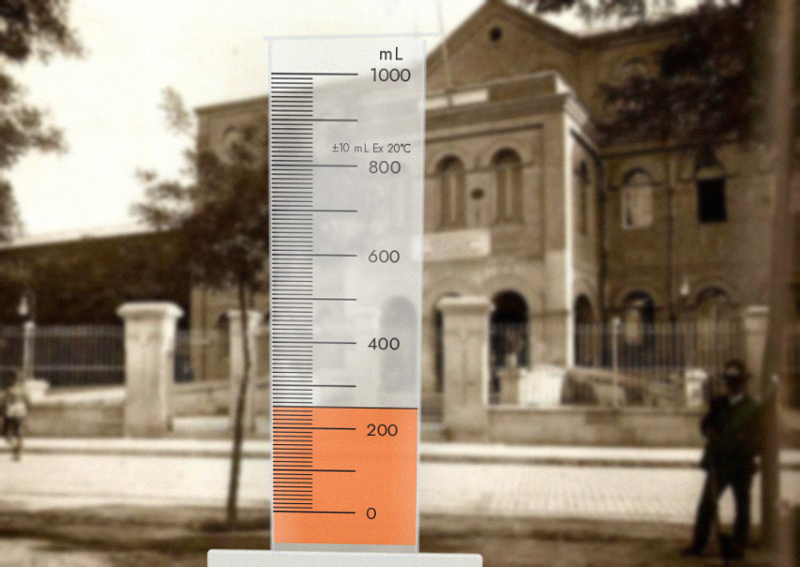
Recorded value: 250 (mL)
